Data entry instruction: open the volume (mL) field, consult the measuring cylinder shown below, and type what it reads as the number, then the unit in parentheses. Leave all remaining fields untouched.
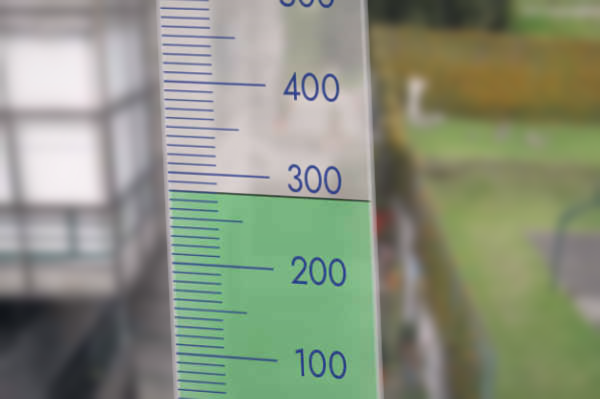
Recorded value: 280 (mL)
